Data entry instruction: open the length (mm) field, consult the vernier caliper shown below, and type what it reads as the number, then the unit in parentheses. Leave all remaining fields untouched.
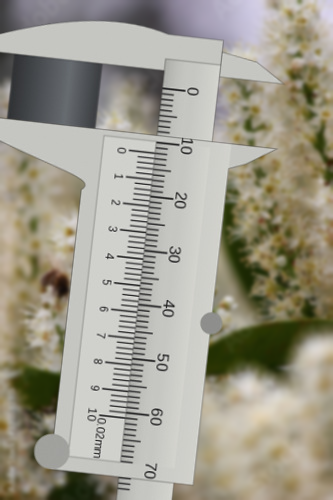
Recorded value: 12.0 (mm)
